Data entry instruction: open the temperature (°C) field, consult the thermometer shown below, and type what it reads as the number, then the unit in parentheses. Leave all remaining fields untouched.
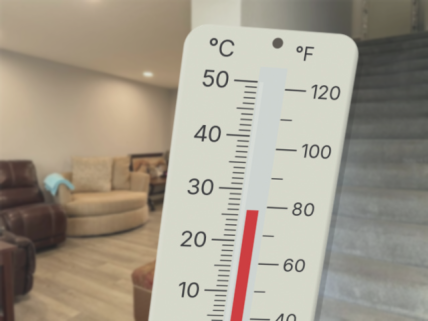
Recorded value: 26 (°C)
